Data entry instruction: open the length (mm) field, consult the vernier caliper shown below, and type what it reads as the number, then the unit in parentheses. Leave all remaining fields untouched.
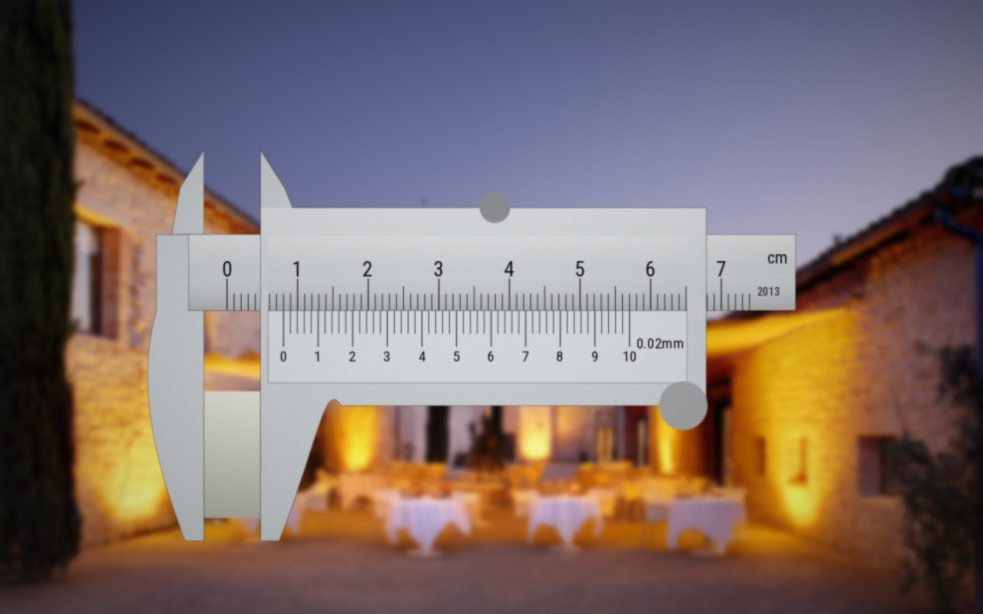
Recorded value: 8.0 (mm)
